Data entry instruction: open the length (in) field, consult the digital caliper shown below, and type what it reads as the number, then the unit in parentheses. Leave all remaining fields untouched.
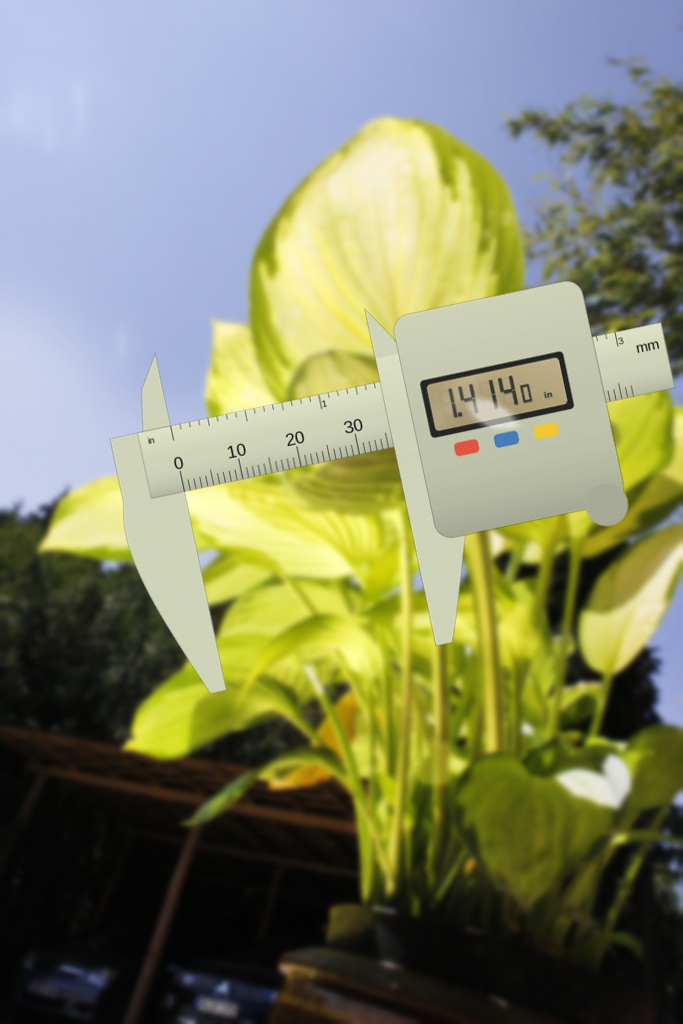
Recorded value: 1.4140 (in)
